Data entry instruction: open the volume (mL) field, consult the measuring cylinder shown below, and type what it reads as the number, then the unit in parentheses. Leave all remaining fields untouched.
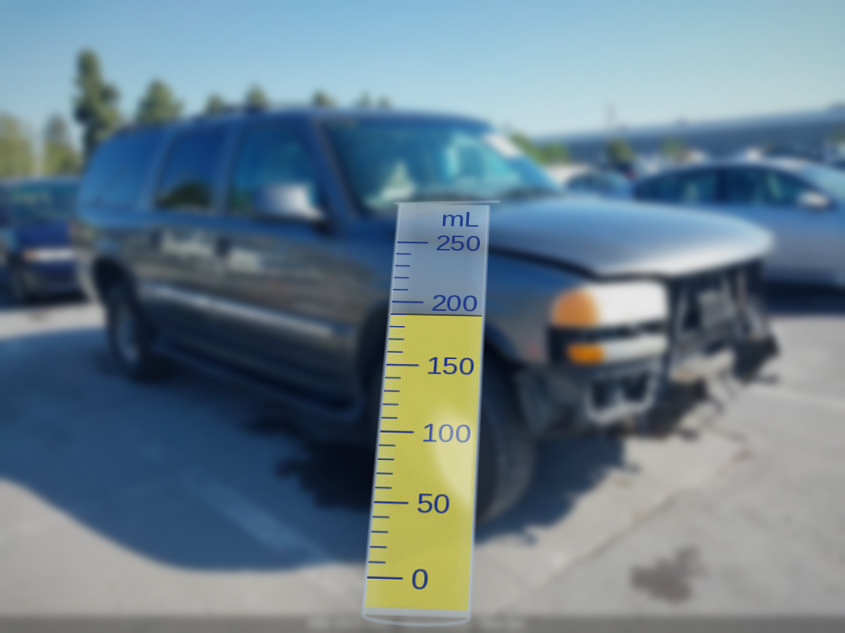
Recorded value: 190 (mL)
